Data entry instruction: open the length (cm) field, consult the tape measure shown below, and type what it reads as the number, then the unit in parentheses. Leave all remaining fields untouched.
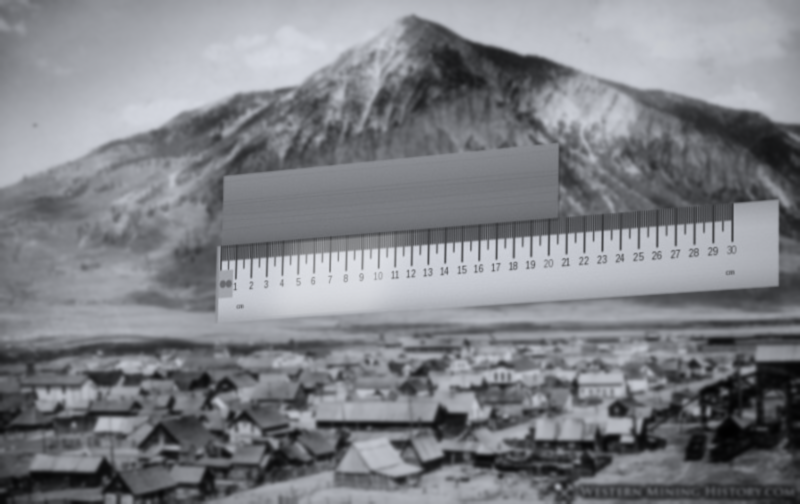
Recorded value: 20.5 (cm)
